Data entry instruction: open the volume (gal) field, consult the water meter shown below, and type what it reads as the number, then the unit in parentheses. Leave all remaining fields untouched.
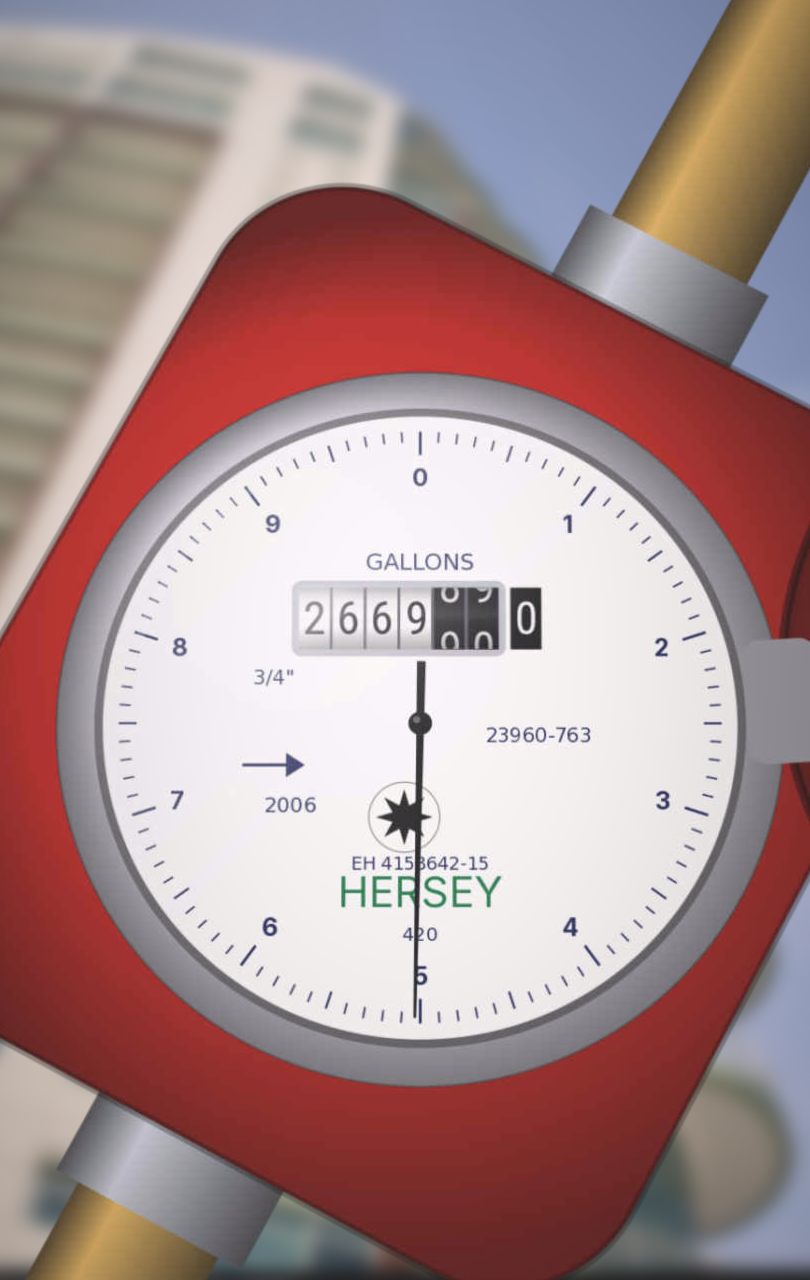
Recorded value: 2669895.0 (gal)
